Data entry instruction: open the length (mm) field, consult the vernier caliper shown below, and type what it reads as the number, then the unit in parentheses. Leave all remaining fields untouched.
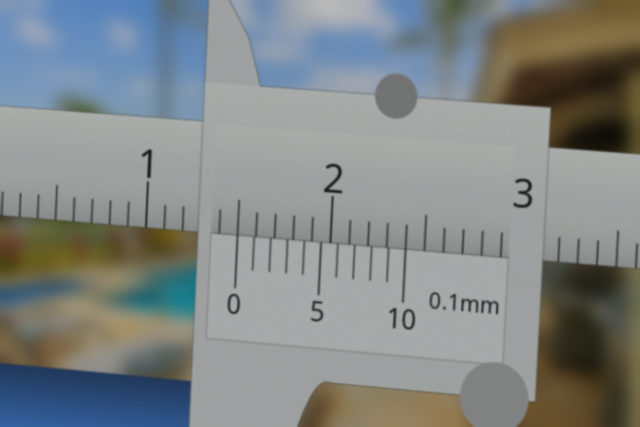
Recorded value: 15.0 (mm)
